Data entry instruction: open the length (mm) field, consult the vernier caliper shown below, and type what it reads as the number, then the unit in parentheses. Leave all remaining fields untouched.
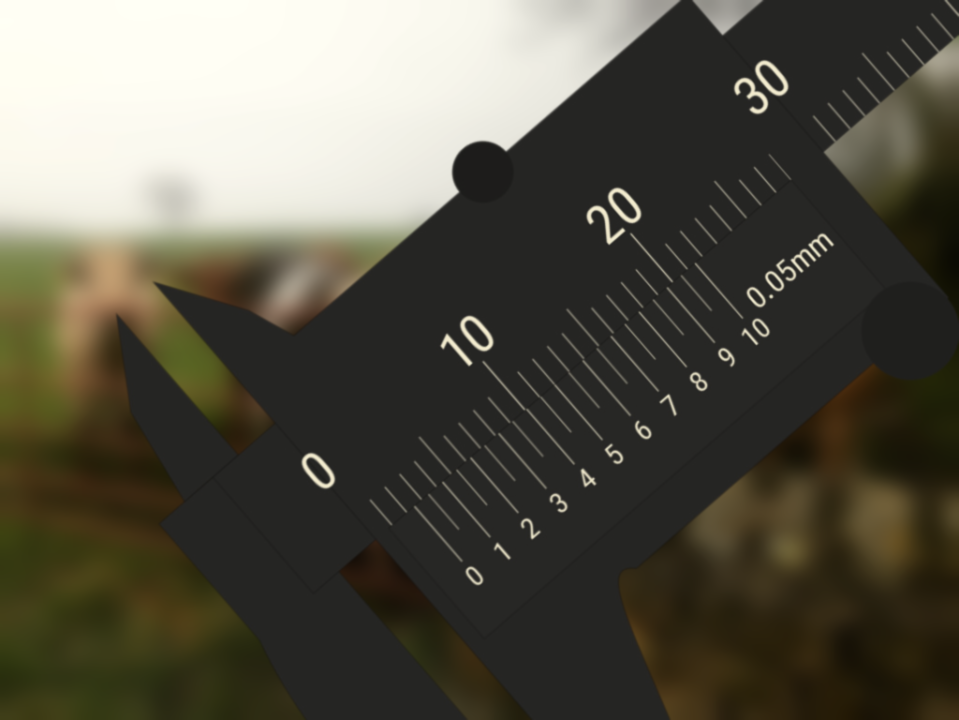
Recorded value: 2.5 (mm)
